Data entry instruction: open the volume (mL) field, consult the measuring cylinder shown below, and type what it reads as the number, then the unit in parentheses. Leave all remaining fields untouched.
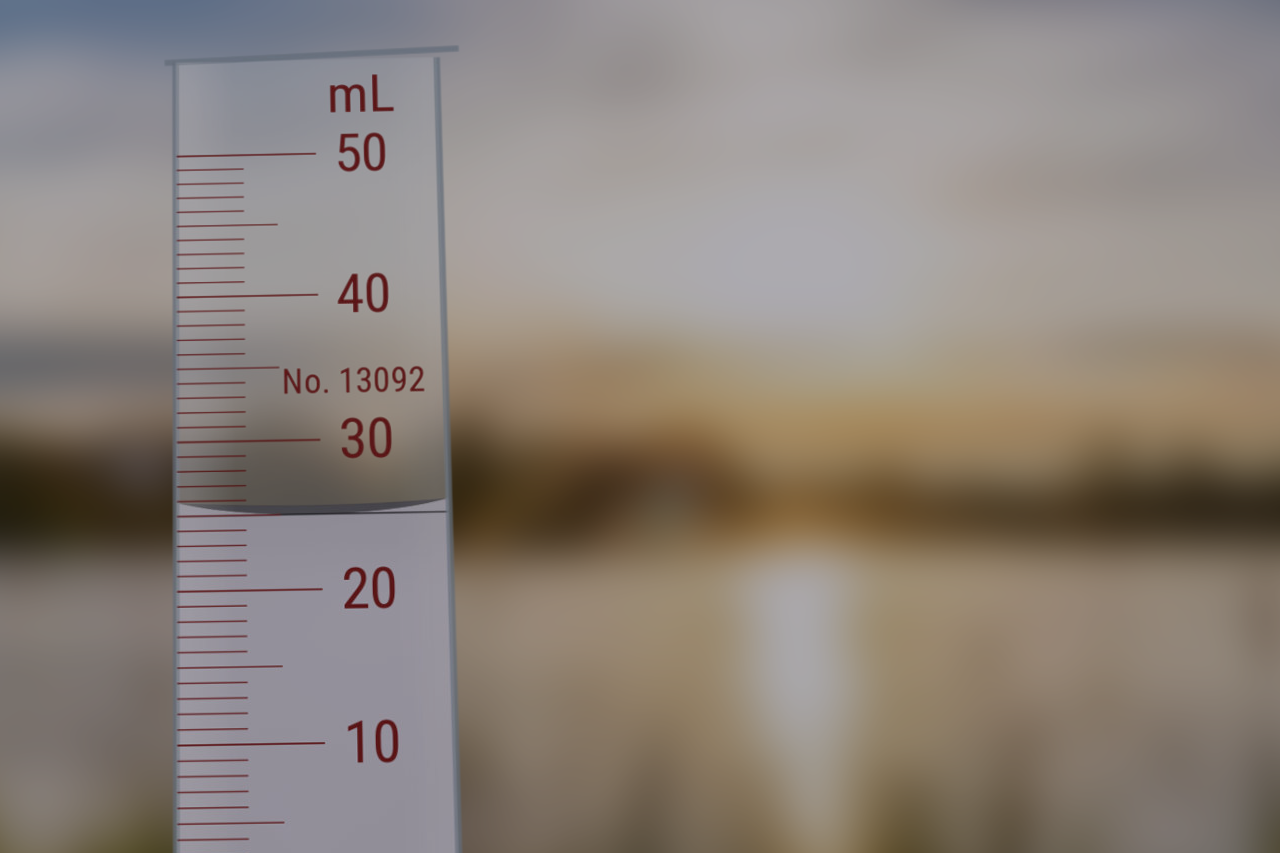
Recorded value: 25 (mL)
